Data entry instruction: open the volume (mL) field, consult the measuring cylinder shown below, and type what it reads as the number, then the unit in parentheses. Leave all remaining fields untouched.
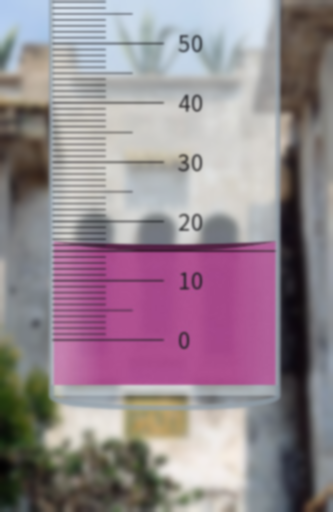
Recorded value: 15 (mL)
